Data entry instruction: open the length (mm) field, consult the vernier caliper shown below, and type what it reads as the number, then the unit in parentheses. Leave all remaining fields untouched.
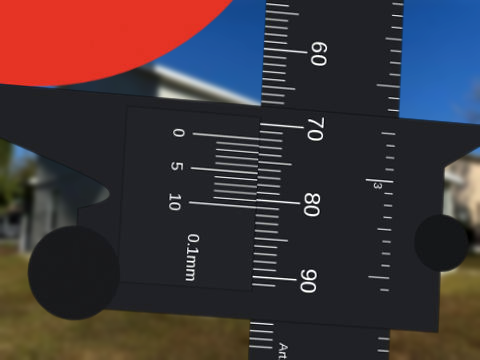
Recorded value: 72.0 (mm)
